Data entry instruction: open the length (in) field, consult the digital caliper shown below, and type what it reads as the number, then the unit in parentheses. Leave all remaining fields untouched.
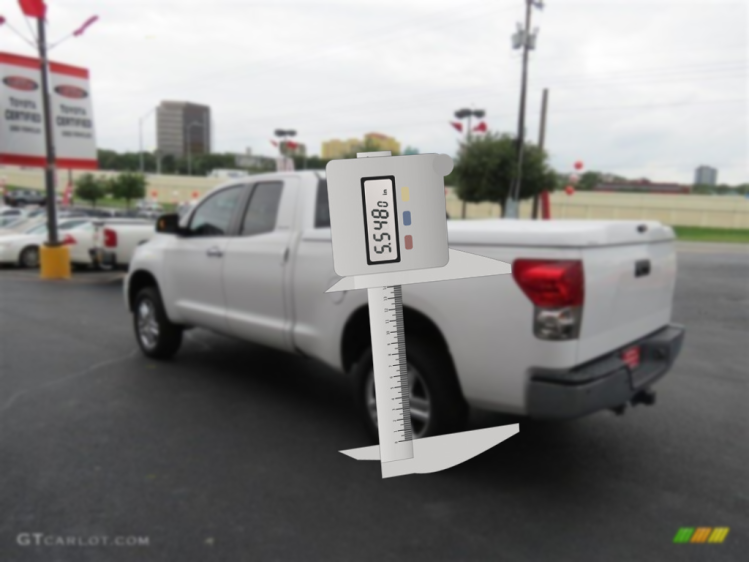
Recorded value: 5.5480 (in)
